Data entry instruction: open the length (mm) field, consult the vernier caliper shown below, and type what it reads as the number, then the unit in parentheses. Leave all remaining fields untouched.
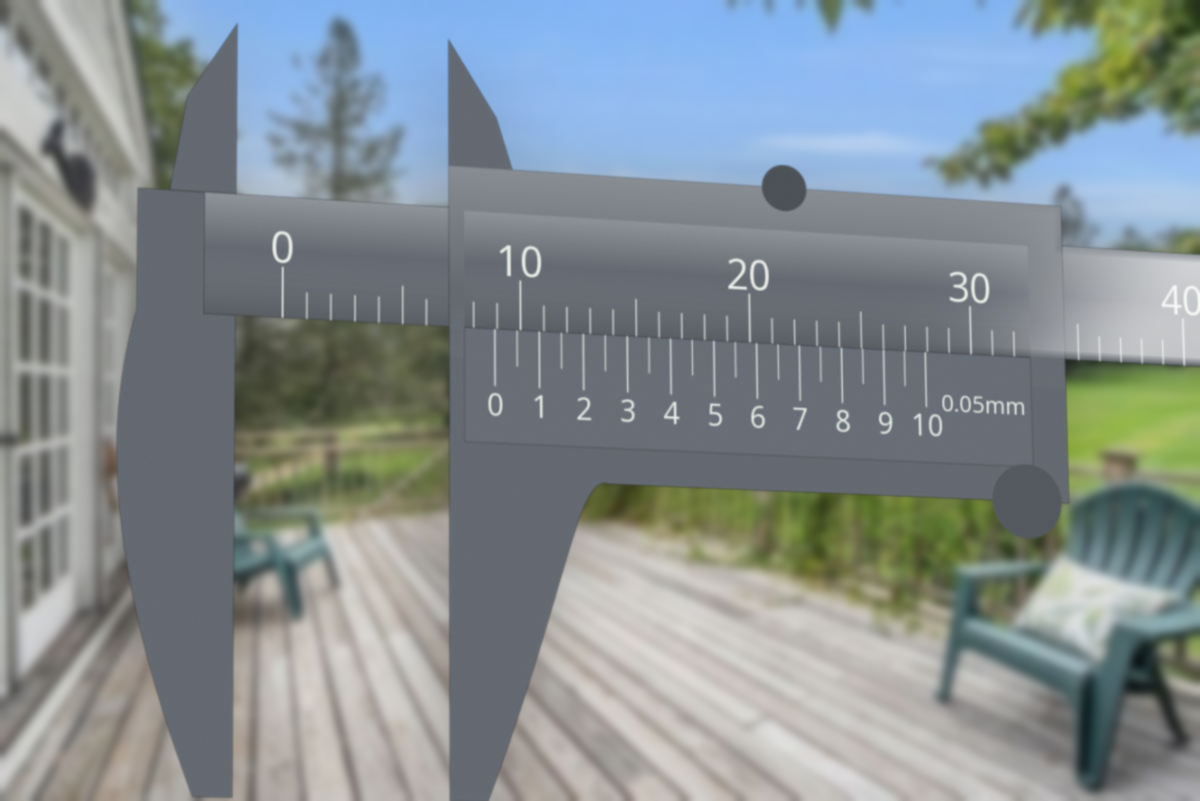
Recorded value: 8.9 (mm)
